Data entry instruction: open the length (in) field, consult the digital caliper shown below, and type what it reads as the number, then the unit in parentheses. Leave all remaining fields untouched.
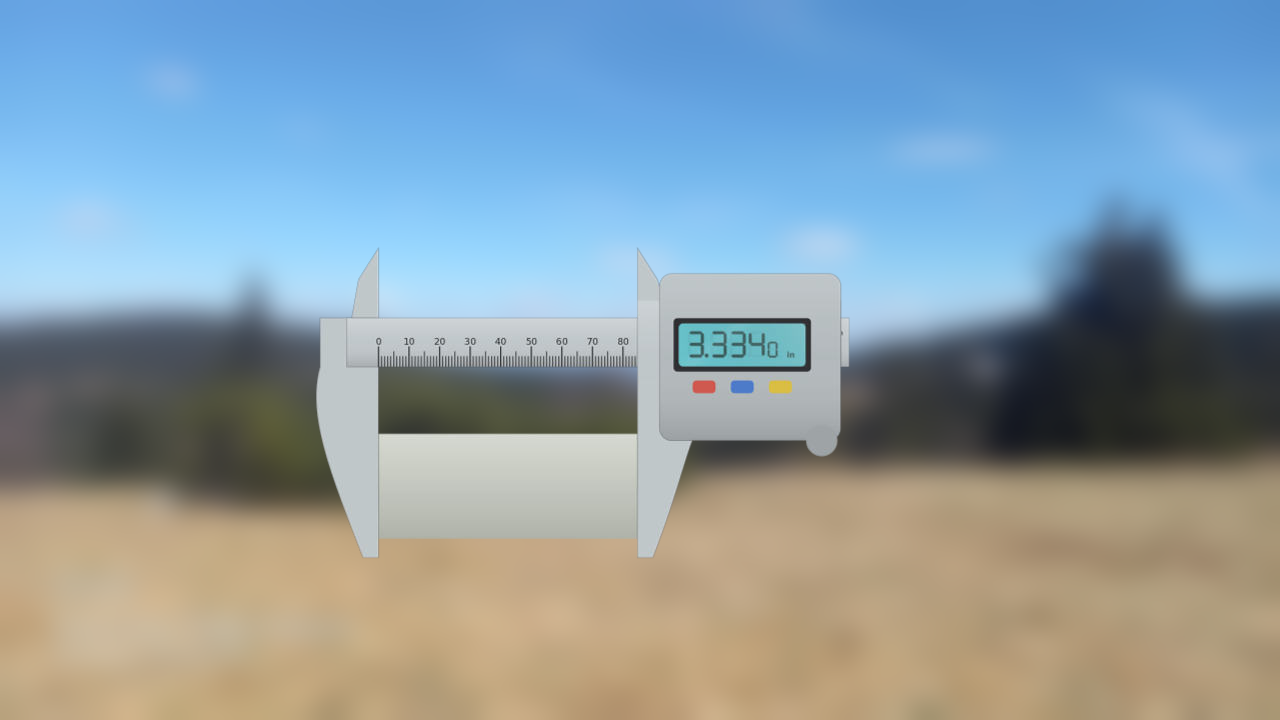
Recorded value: 3.3340 (in)
